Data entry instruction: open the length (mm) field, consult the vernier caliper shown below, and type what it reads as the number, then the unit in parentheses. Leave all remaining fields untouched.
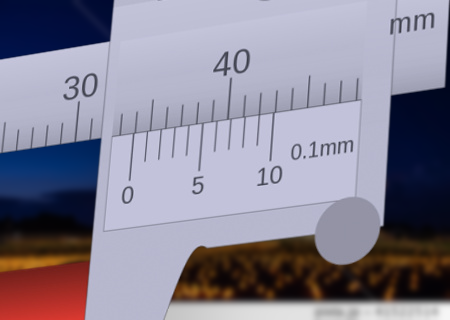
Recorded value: 33.9 (mm)
